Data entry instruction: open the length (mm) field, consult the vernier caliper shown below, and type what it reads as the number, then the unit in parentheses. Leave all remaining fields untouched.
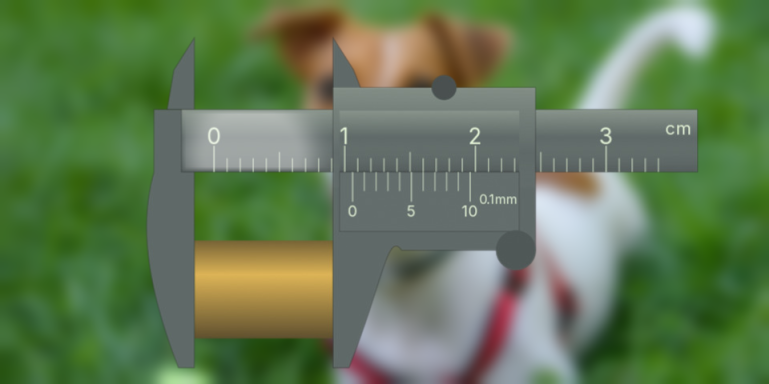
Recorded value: 10.6 (mm)
